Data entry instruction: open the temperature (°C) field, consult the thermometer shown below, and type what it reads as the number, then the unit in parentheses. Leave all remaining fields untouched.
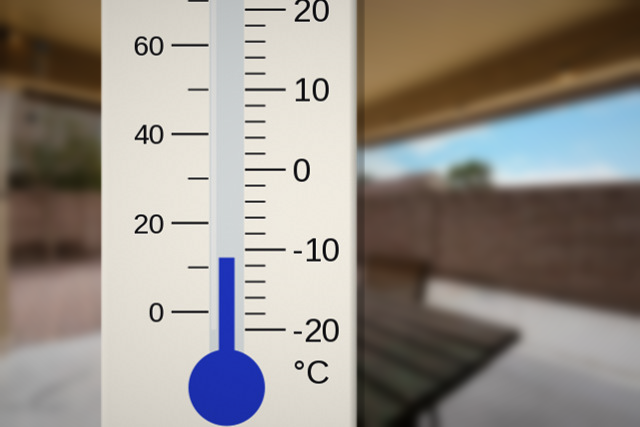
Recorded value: -11 (°C)
